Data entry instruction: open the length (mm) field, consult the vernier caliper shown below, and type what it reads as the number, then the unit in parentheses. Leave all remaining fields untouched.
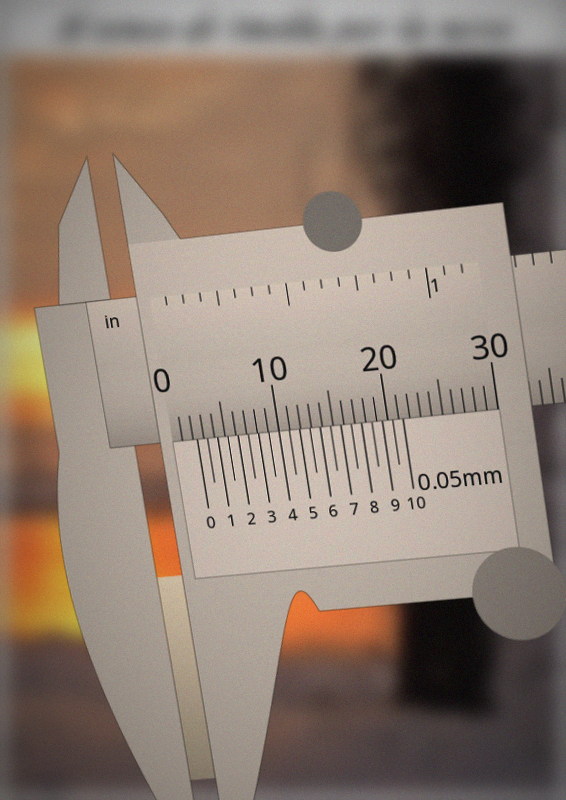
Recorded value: 2.4 (mm)
